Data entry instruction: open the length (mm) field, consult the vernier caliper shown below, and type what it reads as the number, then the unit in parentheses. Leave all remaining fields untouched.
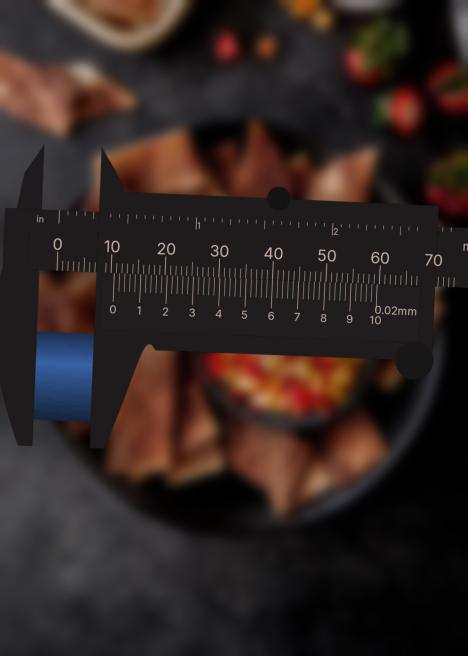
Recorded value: 10.6 (mm)
